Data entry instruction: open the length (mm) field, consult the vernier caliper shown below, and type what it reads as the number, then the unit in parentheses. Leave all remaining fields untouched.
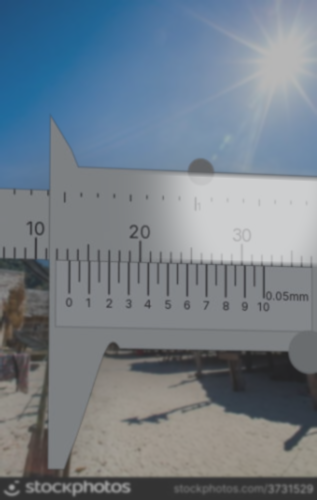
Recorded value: 13.2 (mm)
